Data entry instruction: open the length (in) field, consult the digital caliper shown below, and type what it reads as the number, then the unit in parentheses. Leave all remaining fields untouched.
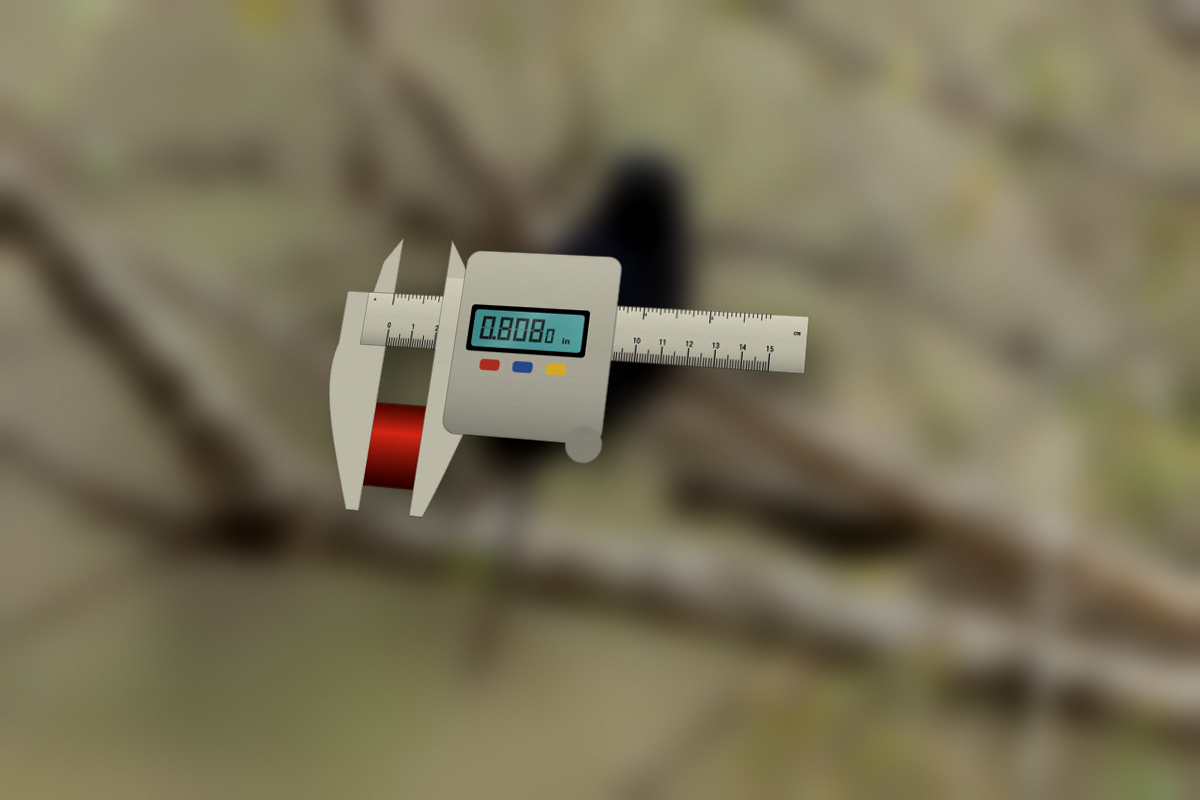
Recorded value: 0.8080 (in)
